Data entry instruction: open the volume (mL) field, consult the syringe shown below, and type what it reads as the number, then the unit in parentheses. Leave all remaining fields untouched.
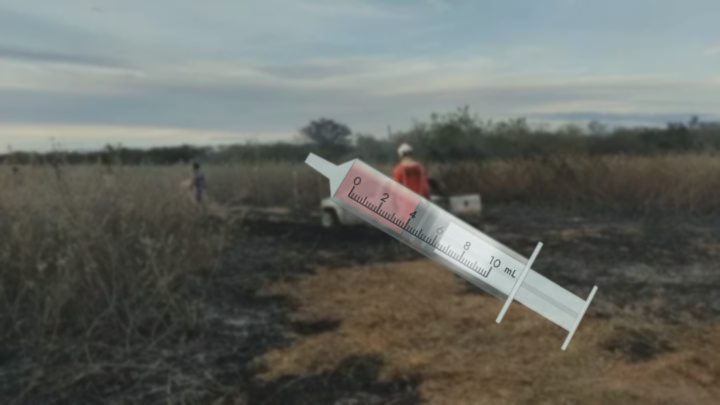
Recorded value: 4 (mL)
